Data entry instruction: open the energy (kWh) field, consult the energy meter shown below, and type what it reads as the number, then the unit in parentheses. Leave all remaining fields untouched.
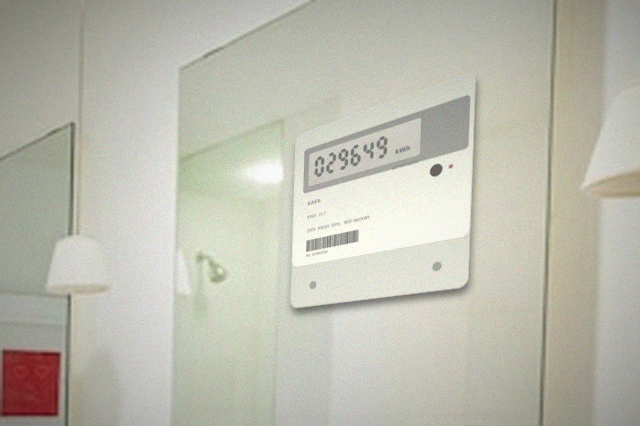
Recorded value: 29649 (kWh)
